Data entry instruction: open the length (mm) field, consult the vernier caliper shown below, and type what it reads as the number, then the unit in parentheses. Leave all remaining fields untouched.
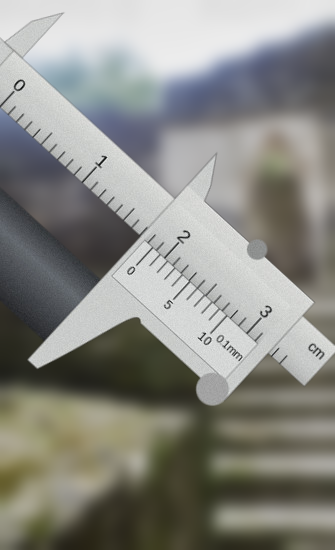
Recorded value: 18.6 (mm)
